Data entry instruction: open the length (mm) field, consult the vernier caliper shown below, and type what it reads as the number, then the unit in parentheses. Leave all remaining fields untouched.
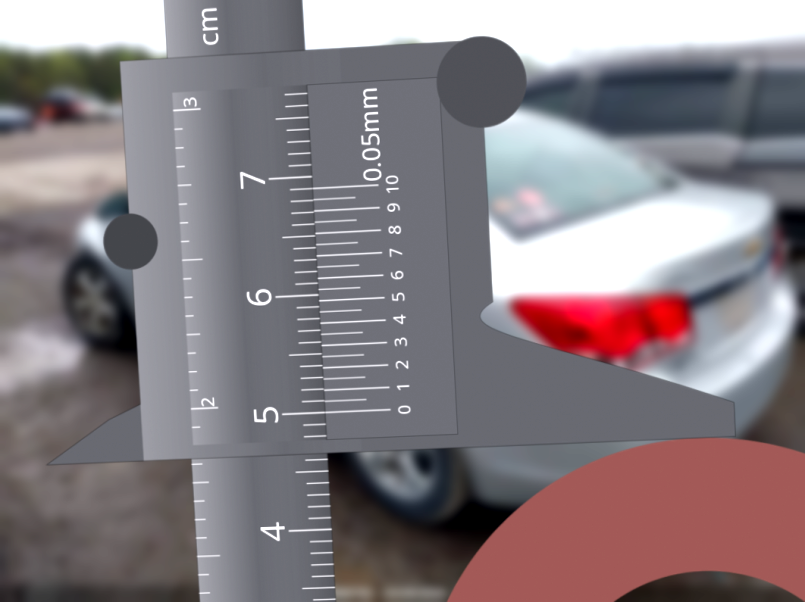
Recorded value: 50.0 (mm)
